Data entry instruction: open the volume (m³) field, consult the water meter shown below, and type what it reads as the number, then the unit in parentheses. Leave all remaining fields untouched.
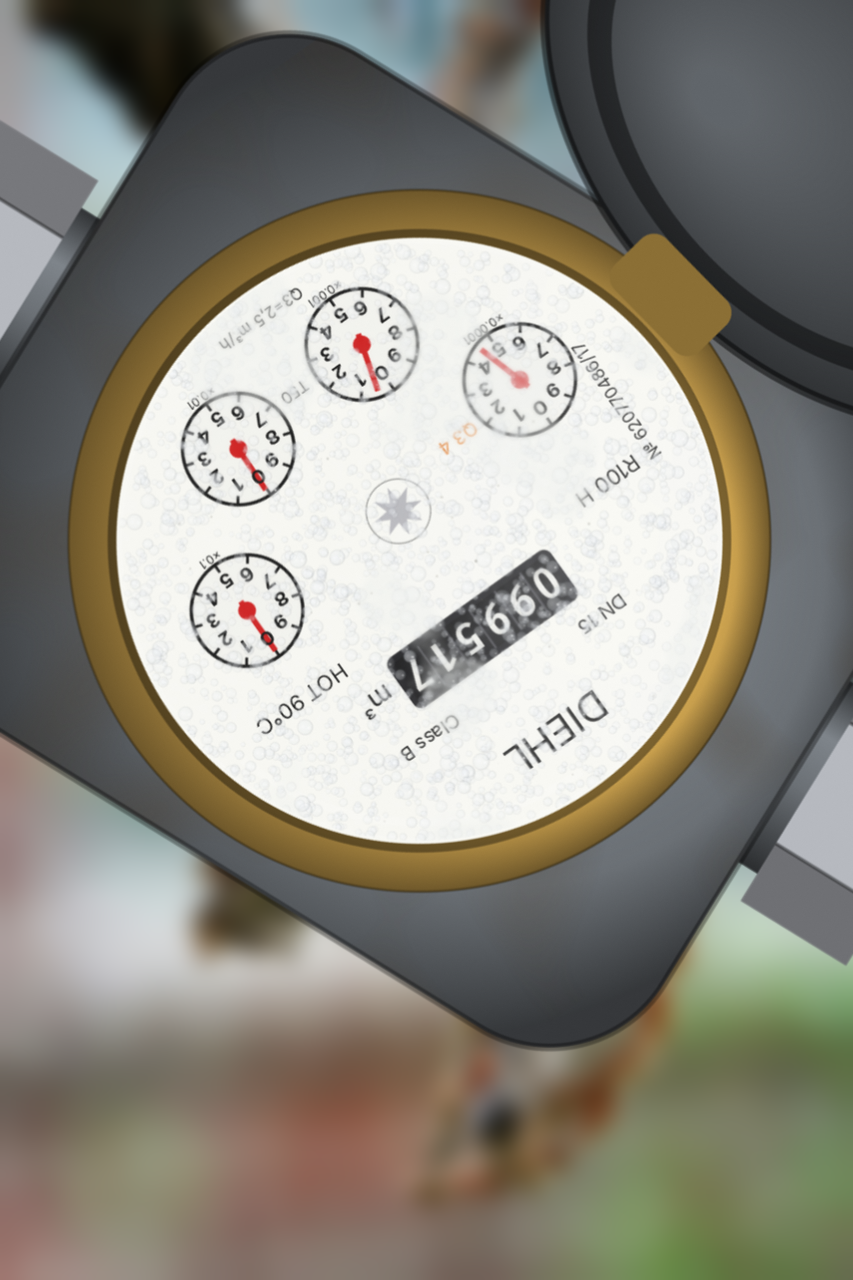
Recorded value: 99517.0004 (m³)
